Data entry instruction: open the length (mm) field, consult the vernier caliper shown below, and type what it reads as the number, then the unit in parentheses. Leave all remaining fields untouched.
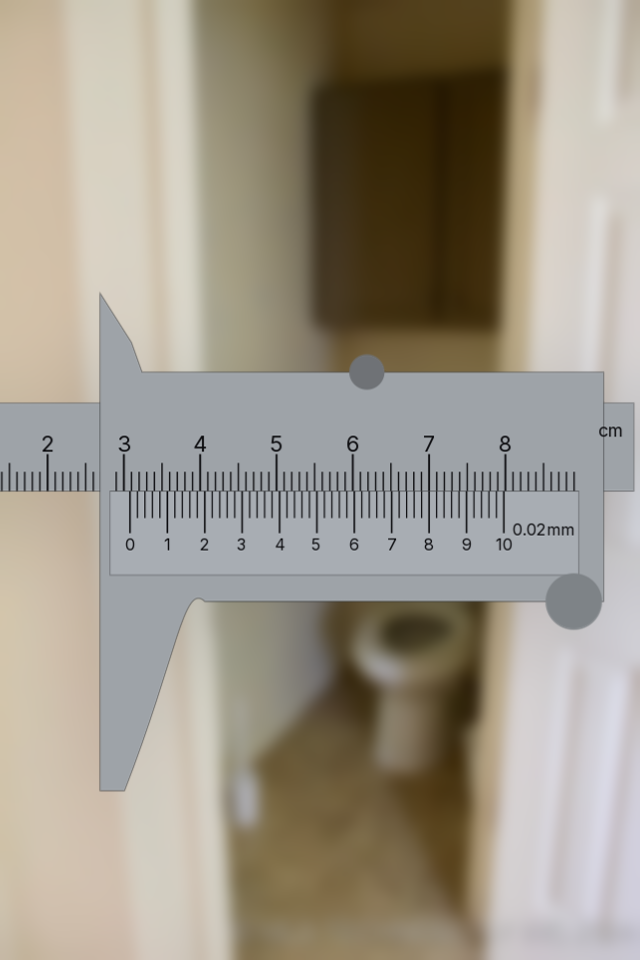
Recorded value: 30.8 (mm)
